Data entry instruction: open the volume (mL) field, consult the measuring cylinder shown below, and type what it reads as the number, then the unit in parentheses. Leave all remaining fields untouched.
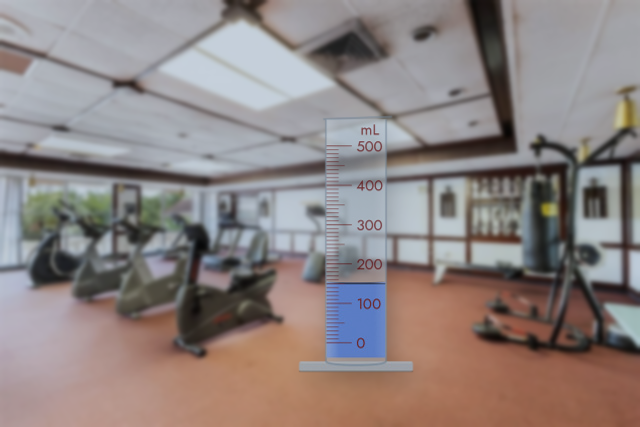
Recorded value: 150 (mL)
